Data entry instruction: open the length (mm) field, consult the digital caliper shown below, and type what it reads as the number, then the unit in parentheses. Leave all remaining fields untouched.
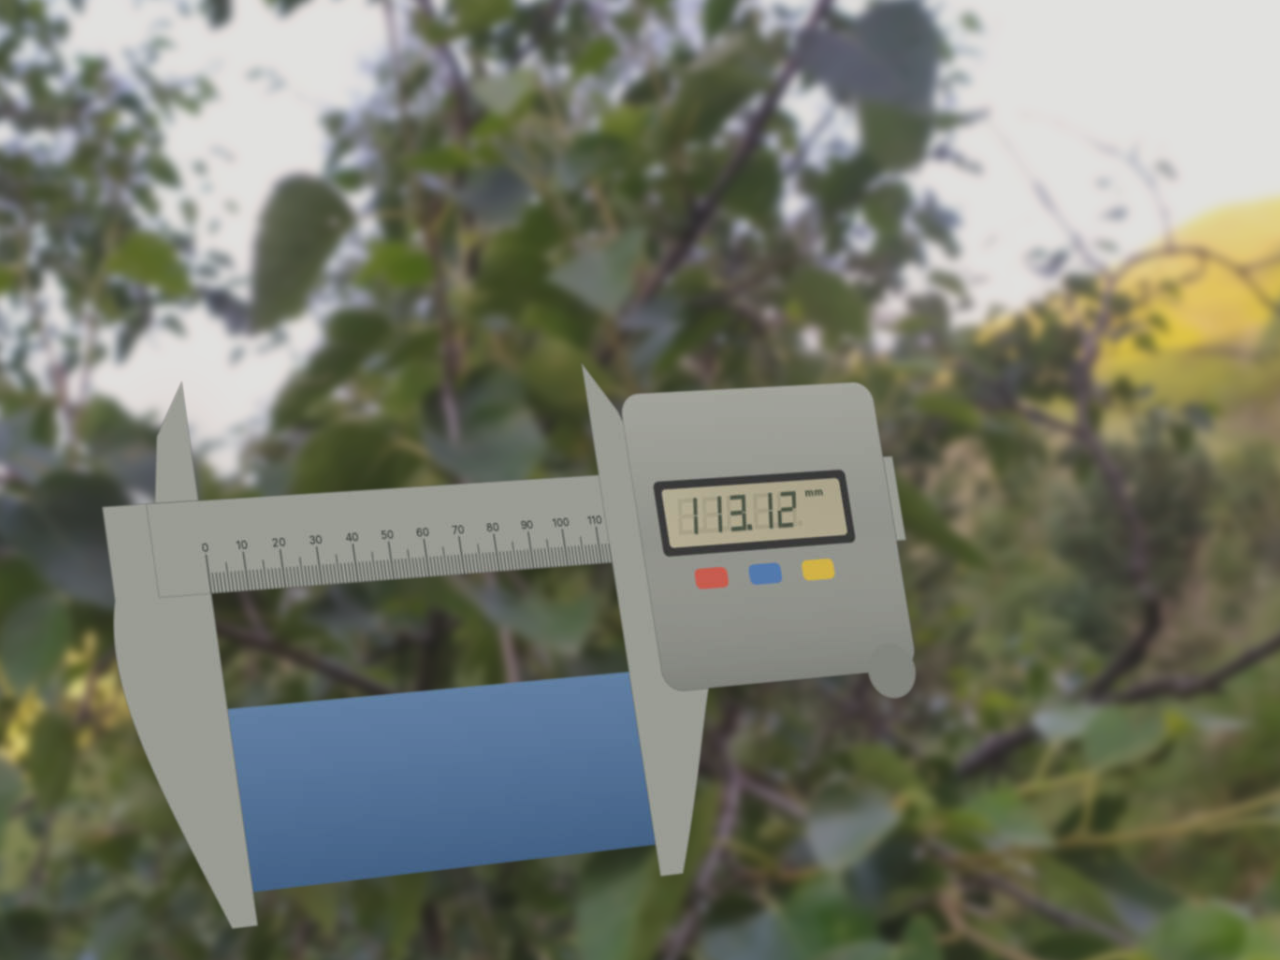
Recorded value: 113.12 (mm)
